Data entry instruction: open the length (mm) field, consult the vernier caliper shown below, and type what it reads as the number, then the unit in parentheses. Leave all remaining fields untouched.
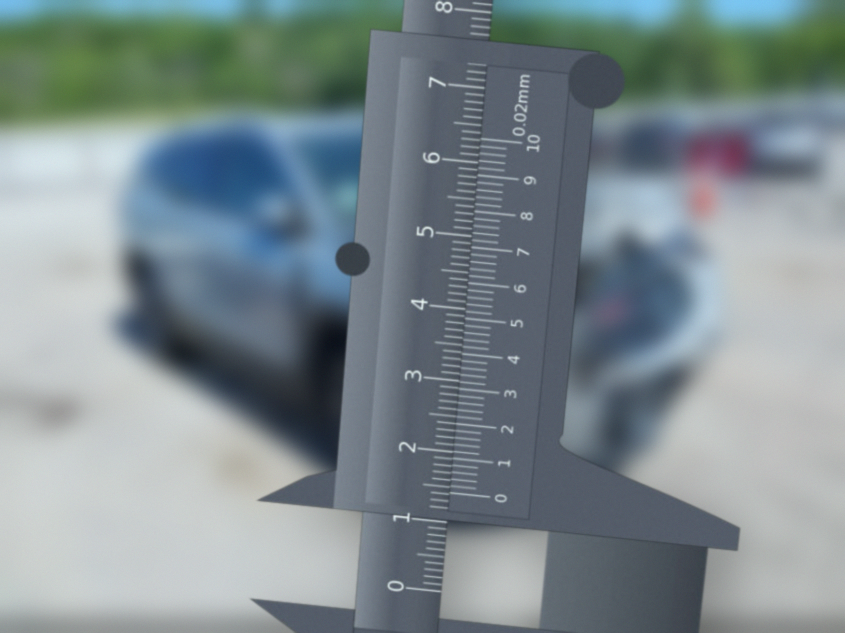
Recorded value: 14.2 (mm)
